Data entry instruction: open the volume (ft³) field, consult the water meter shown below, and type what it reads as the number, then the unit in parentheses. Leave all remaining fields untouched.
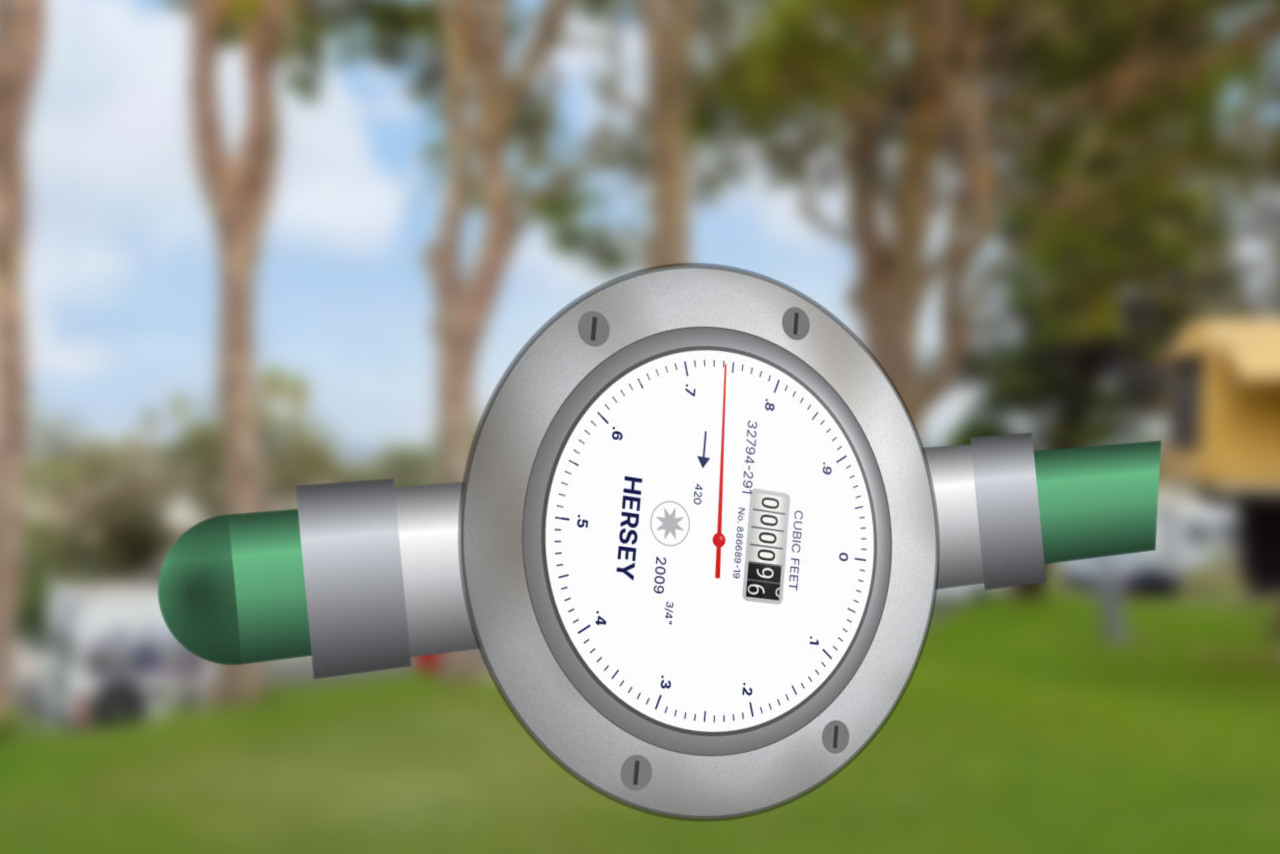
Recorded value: 95.74 (ft³)
